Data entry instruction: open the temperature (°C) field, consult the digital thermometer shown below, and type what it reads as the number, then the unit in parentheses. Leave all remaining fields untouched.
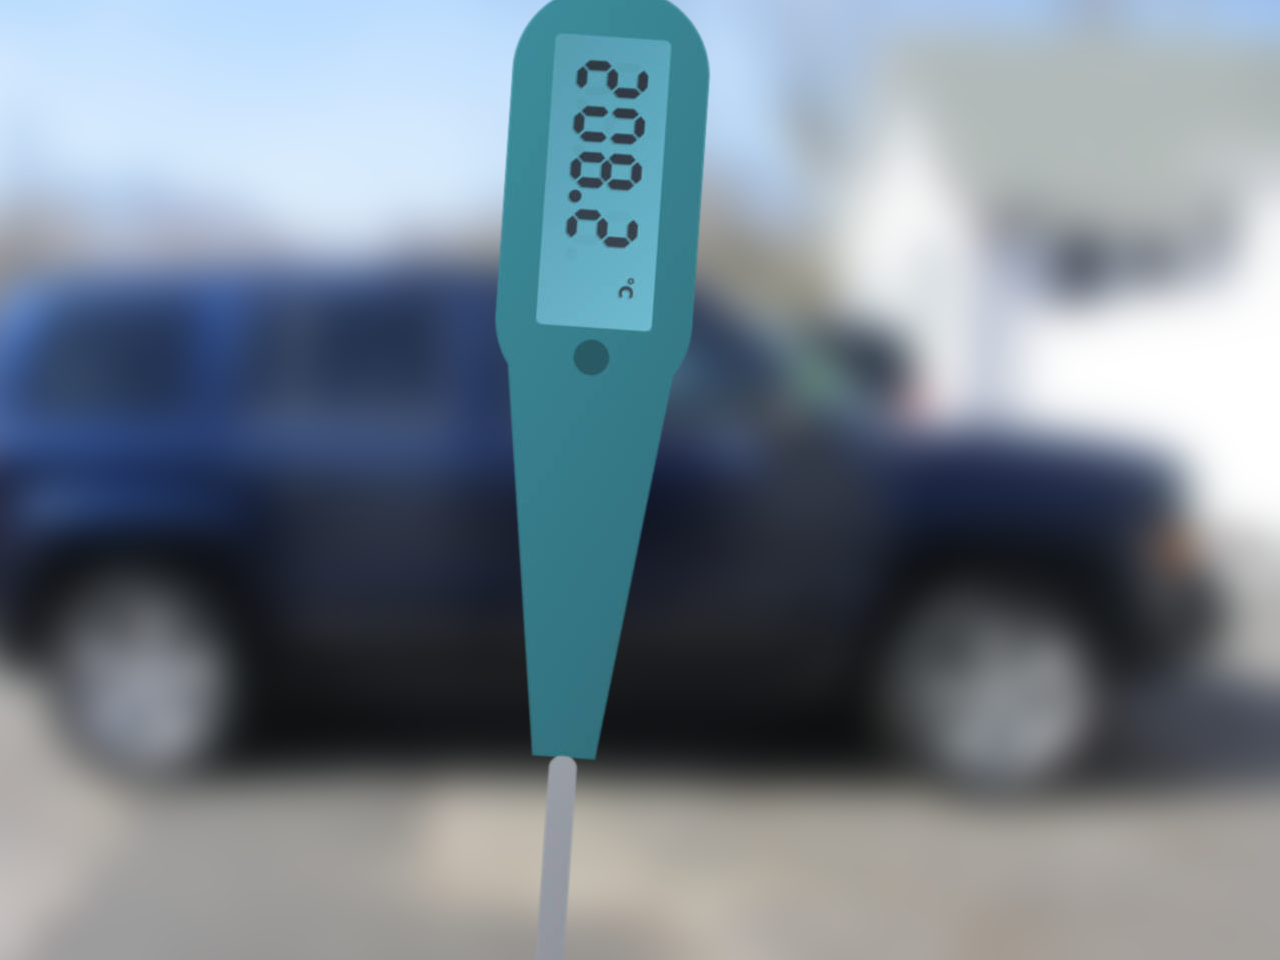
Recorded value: 208.2 (°C)
